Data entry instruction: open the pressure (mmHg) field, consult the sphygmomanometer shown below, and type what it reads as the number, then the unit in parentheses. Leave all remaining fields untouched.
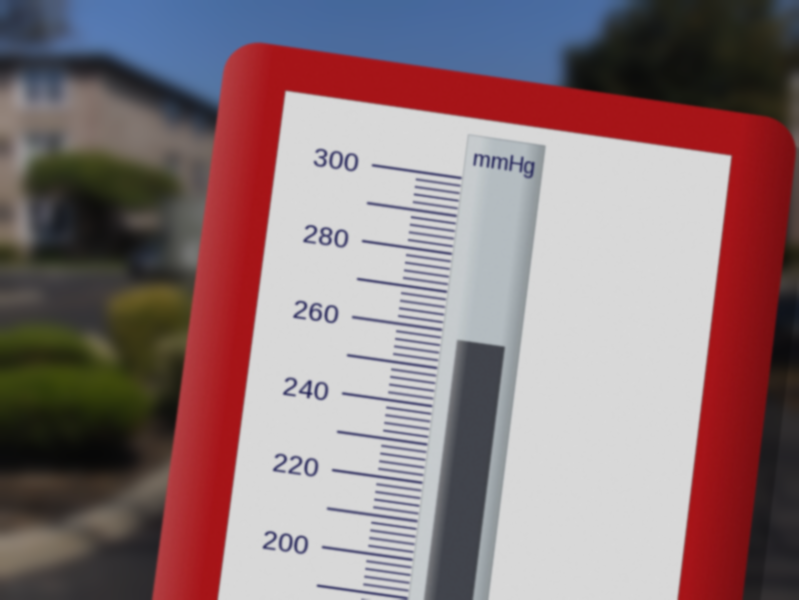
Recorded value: 258 (mmHg)
